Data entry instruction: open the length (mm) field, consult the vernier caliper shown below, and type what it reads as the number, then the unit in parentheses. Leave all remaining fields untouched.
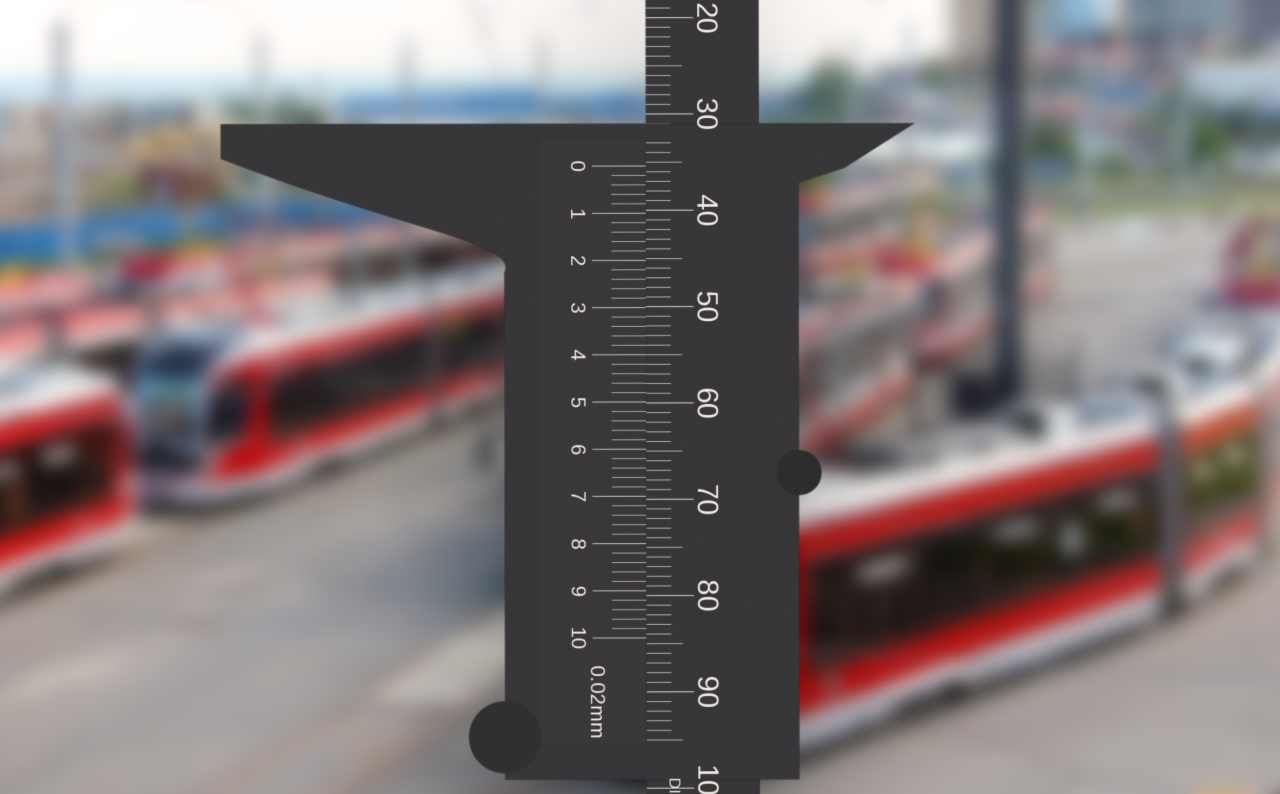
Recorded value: 35.4 (mm)
